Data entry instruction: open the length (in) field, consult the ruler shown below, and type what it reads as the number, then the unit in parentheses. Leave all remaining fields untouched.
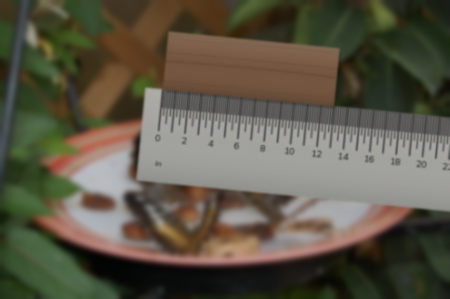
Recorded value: 13 (in)
